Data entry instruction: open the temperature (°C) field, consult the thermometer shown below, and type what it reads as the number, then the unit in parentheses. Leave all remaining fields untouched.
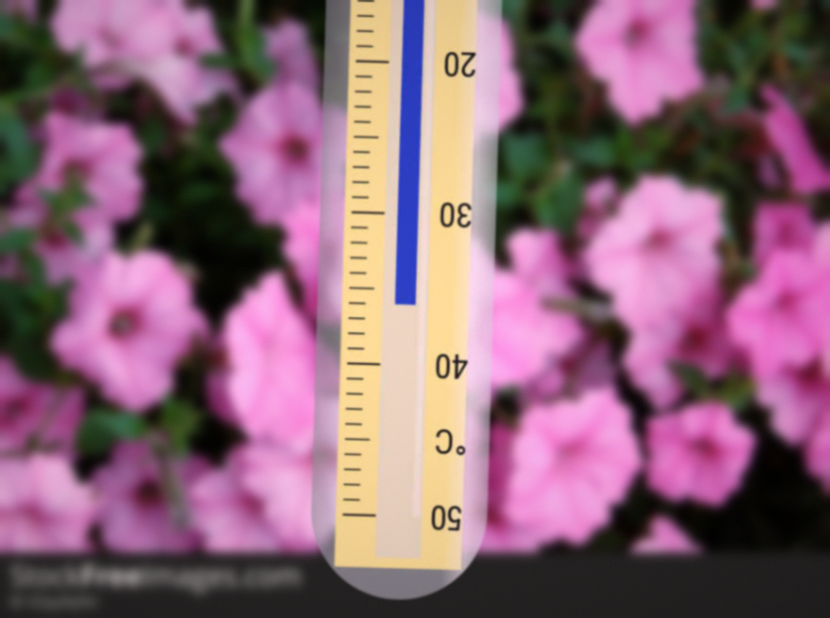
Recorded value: 36 (°C)
